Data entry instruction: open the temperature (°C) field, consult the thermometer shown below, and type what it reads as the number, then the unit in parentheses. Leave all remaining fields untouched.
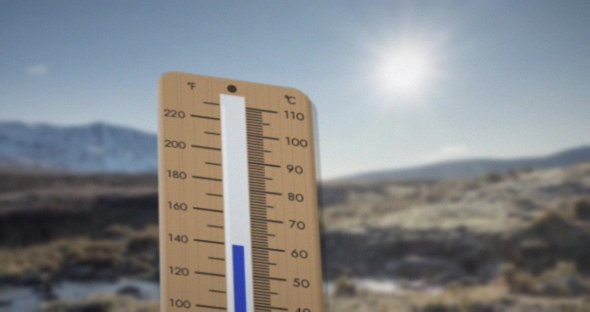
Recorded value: 60 (°C)
